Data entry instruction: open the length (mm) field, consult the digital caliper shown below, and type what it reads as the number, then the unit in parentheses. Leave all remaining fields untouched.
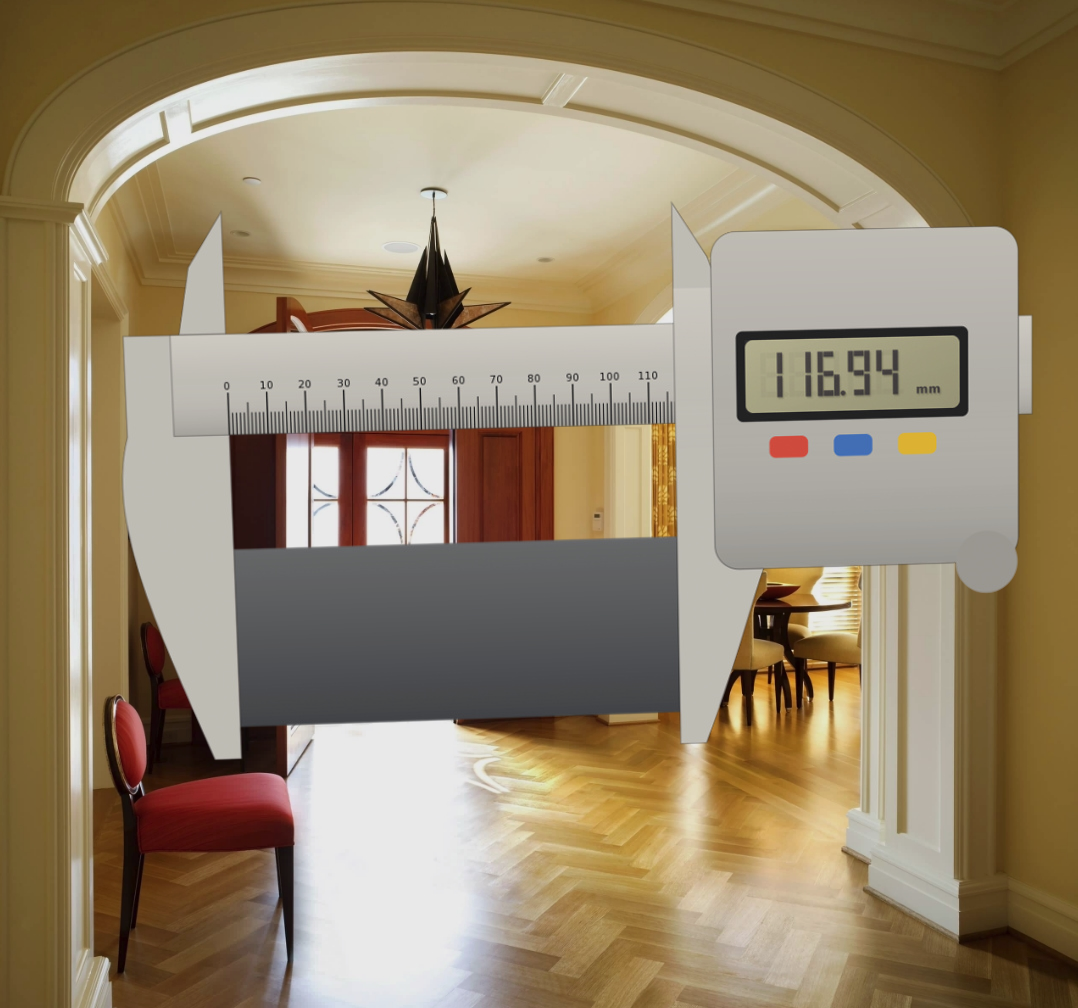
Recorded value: 116.94 (mm)
